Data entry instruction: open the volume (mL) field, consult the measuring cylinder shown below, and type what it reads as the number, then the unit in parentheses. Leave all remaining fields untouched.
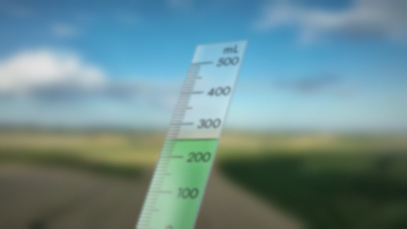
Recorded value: 250 (mL)
